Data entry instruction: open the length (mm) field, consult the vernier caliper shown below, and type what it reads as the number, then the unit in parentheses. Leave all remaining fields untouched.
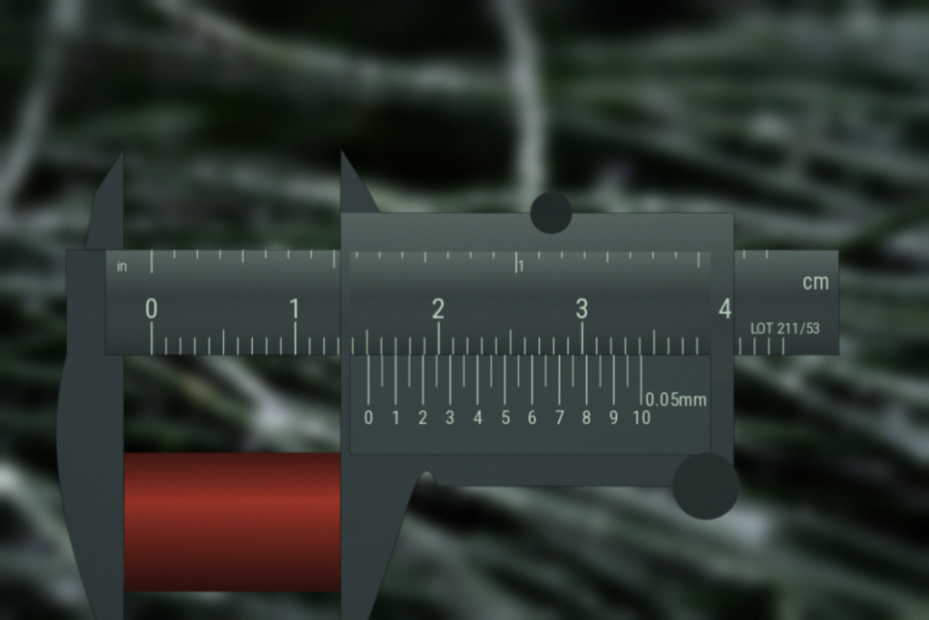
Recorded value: 15.1 (mm)
